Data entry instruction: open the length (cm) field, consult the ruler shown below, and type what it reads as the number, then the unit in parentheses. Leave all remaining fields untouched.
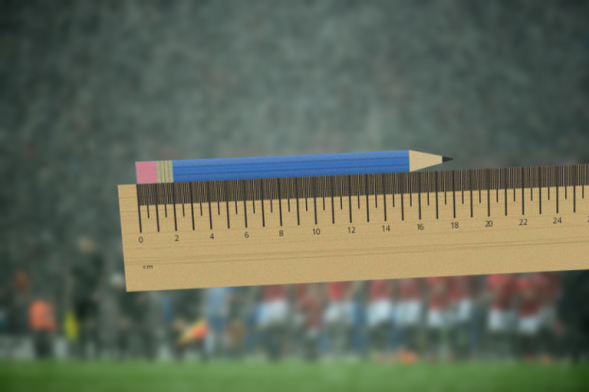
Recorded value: 18 (cm)
